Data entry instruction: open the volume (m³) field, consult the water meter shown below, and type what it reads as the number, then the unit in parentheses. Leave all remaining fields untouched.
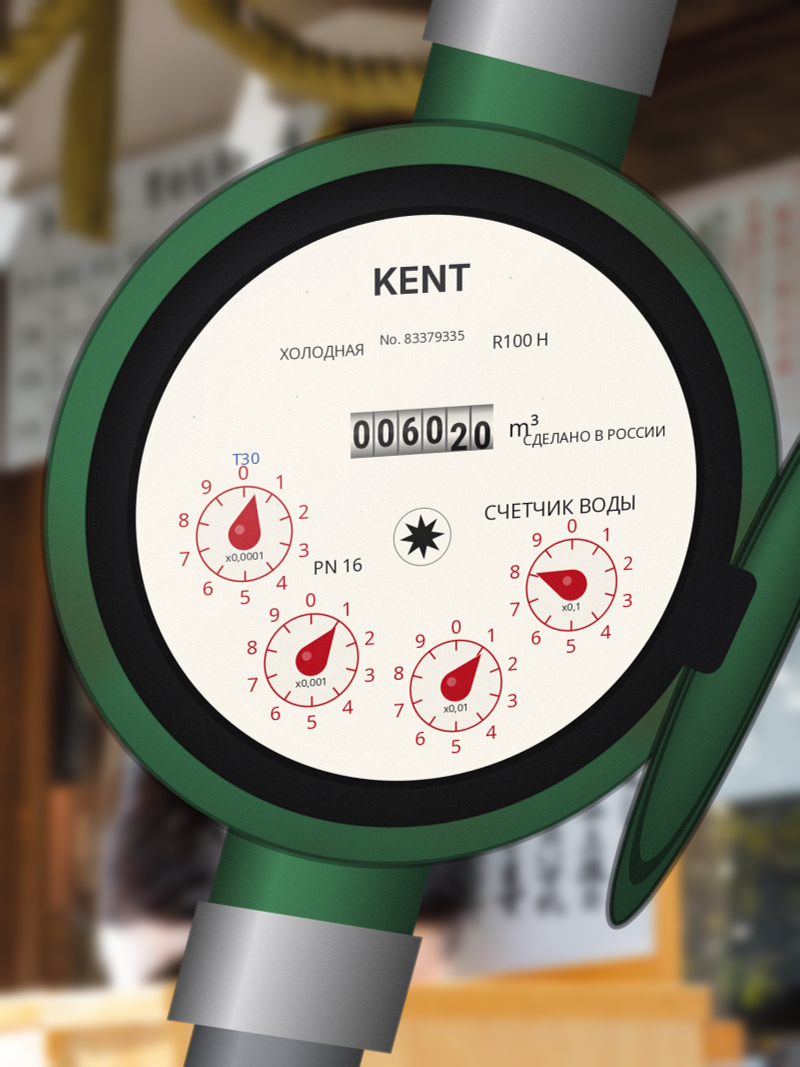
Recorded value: 6019.8110 (m³)
